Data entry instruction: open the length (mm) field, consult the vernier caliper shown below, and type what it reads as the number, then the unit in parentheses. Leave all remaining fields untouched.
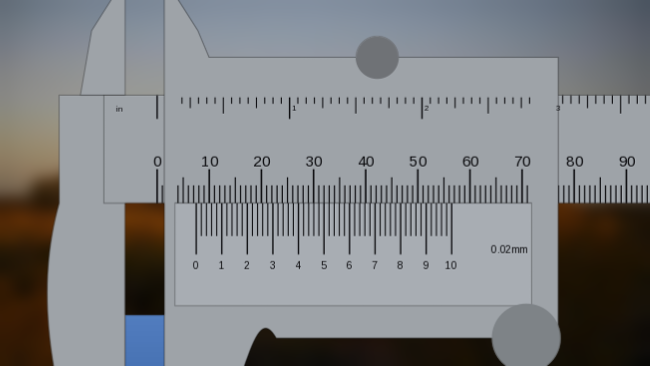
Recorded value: 7.5 (mm)
